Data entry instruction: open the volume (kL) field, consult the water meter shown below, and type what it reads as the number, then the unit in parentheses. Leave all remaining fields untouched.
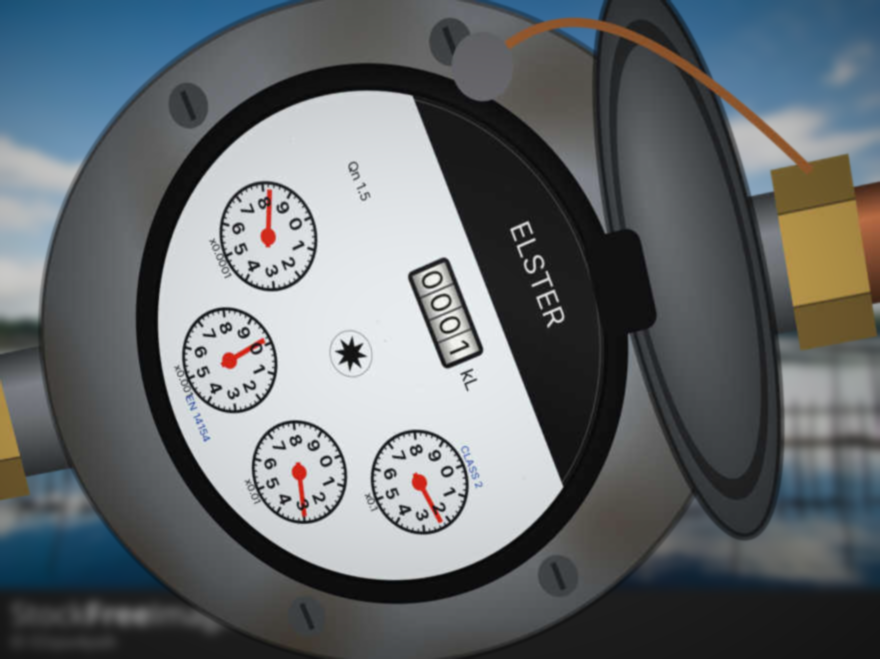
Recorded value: 1.2298 (kL)
